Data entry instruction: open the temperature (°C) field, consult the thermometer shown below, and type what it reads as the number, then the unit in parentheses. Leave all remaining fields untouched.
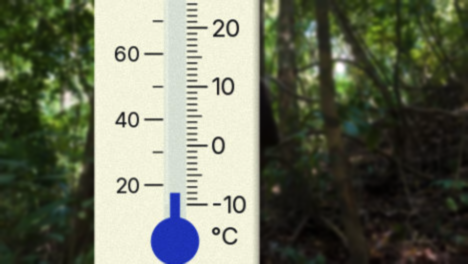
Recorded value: -8 (°C)
